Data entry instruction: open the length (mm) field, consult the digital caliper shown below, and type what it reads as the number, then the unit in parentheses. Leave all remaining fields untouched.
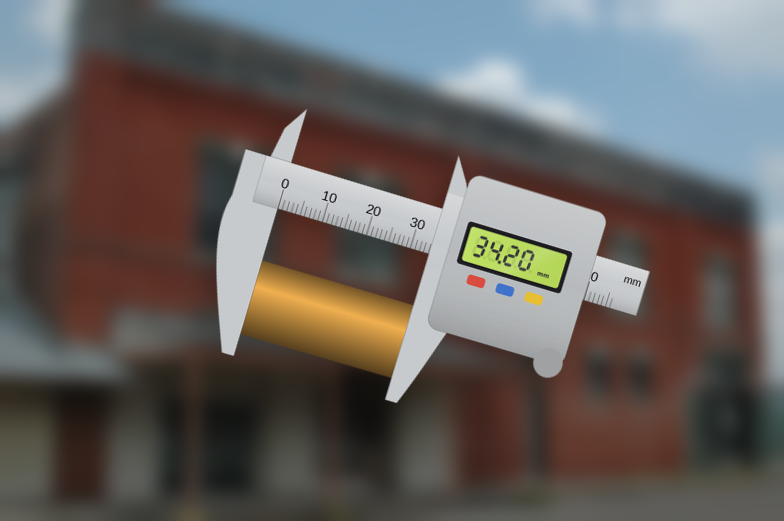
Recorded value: 34.20 (mm)
